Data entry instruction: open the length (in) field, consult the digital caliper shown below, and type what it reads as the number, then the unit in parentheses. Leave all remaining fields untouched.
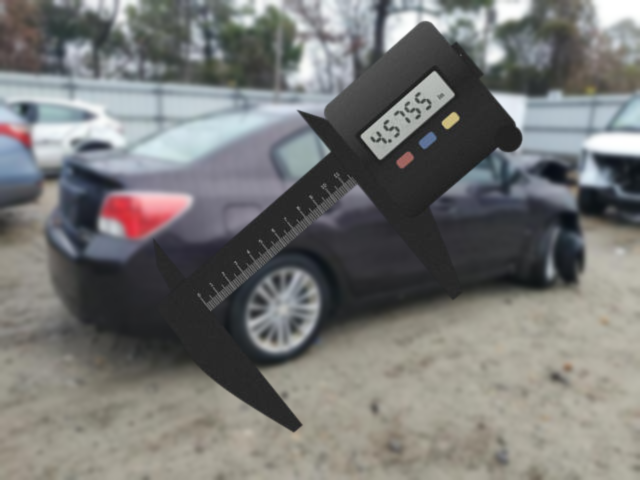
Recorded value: 4.5755 (in)
